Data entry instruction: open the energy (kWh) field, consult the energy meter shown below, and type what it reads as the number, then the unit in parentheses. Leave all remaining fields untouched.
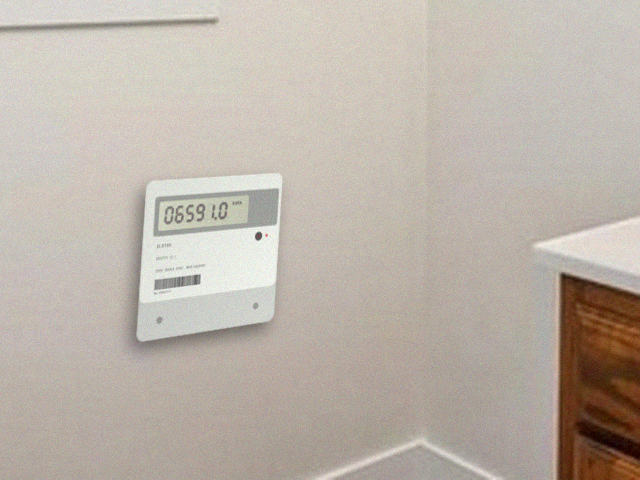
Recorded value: 6591.0 (kWh)
